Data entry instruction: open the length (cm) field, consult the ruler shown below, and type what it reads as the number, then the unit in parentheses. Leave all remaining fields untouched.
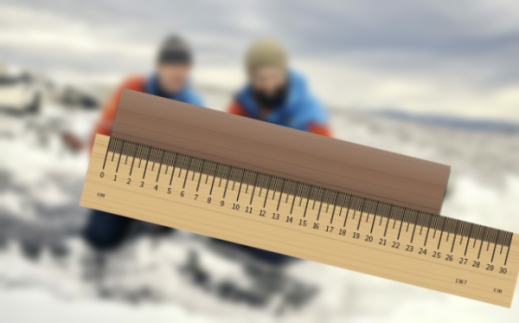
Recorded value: 24.5 (cm)
